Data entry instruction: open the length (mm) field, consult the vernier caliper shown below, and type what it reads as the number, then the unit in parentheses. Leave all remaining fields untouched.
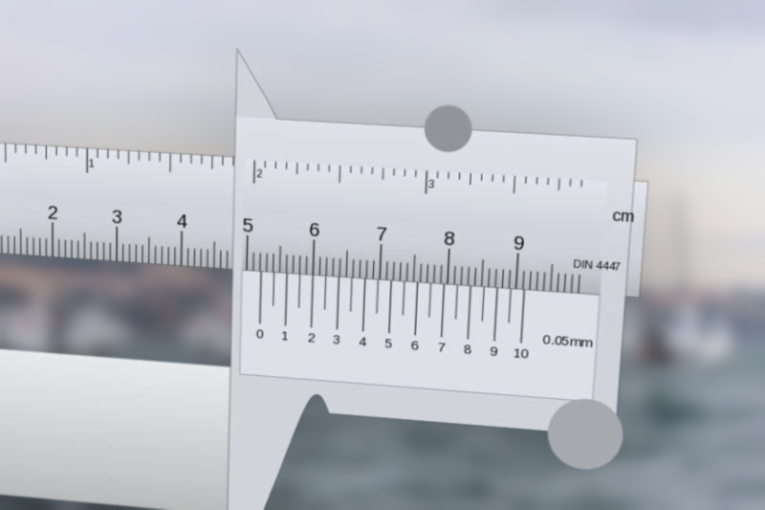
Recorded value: 52.2 (mm)
